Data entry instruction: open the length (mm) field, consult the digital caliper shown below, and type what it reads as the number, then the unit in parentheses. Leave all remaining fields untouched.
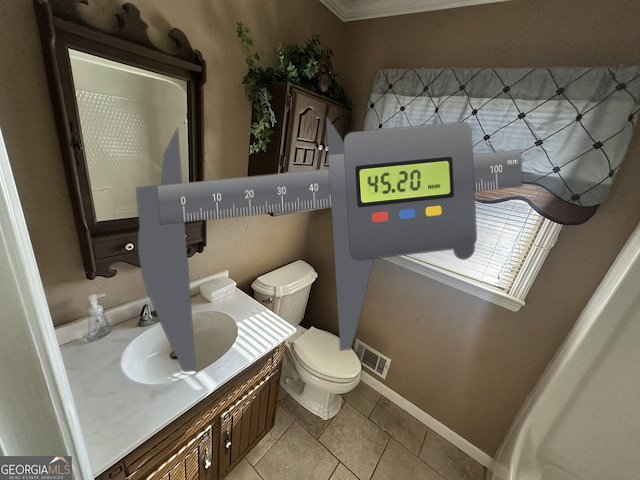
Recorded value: 45.20 (mm)
